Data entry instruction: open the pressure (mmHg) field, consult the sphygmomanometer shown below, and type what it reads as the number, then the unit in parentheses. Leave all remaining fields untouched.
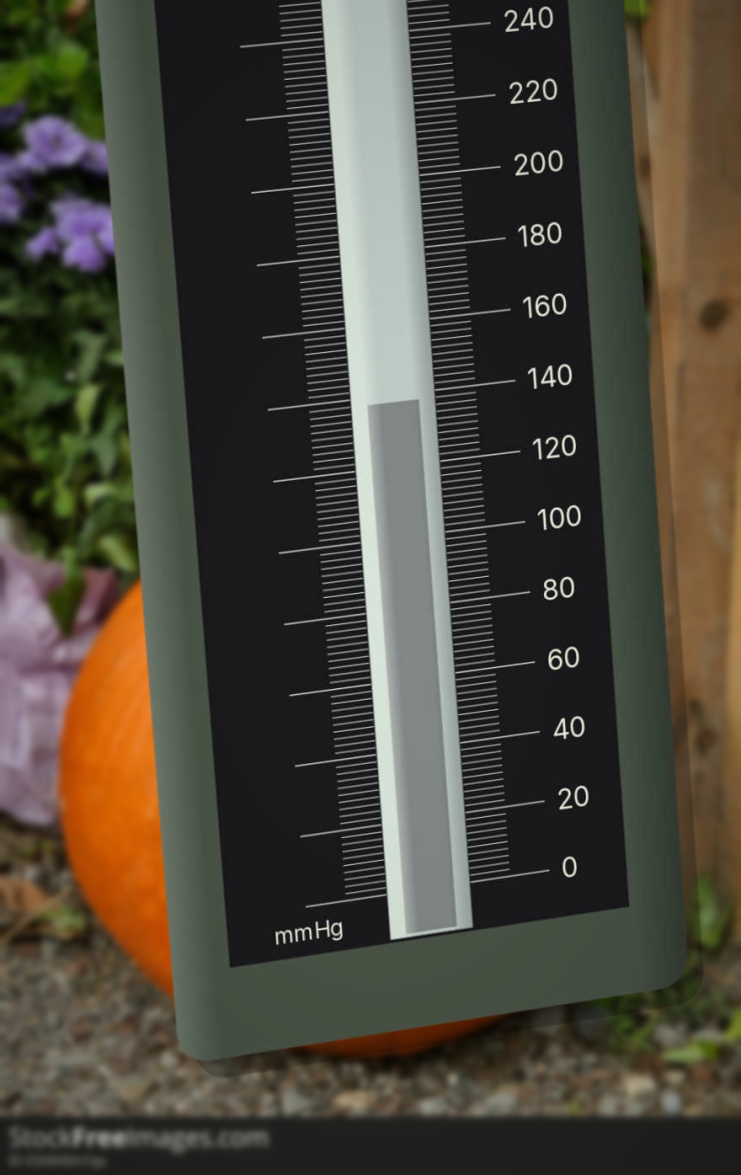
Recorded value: 138 (mmHg)
